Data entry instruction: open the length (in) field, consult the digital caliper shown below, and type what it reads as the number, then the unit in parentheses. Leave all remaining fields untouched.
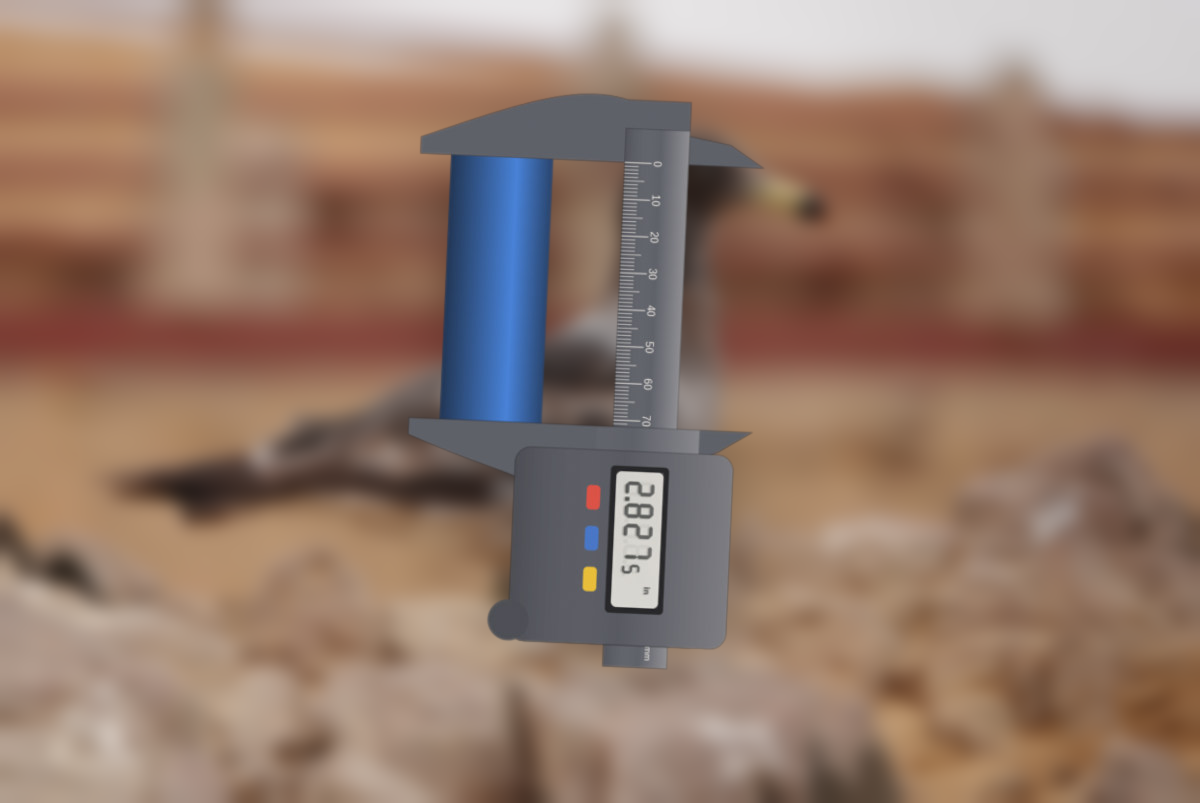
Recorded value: 2.8275 (in)
